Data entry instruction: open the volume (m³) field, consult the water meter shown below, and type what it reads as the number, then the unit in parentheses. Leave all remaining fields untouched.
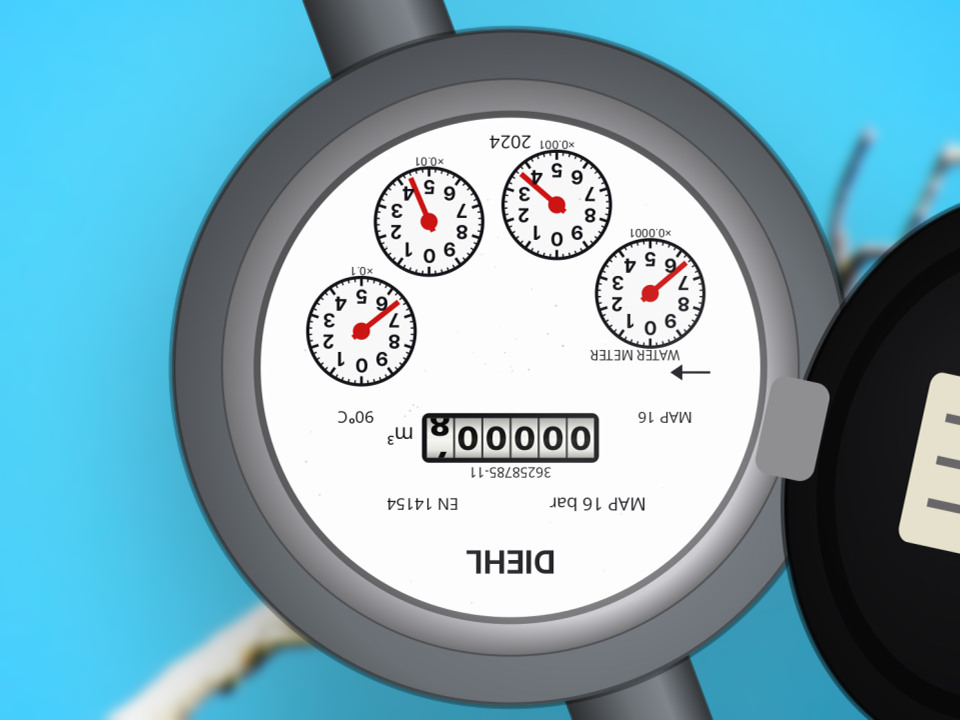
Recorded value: 7.6436 (m³)
